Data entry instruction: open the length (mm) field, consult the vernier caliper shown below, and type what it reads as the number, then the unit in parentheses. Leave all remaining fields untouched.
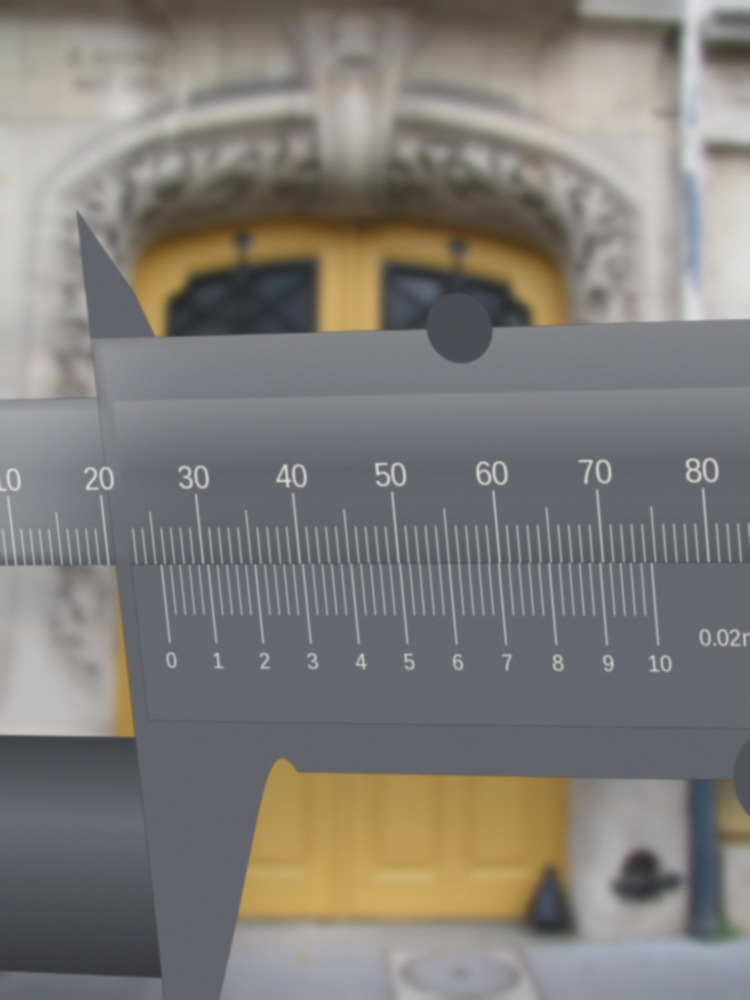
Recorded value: 25.6 (mm)
